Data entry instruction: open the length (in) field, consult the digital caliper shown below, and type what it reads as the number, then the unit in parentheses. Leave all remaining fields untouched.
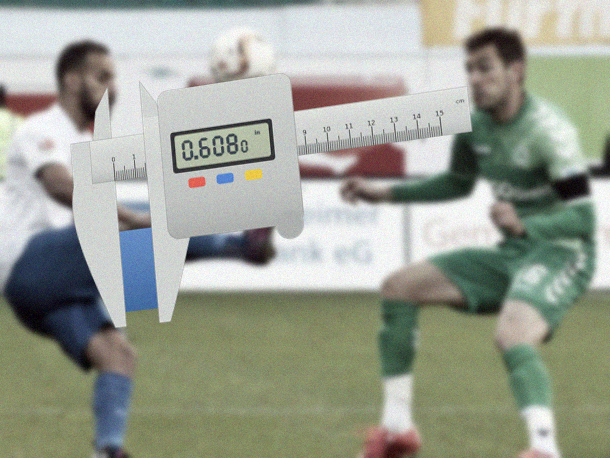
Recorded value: 0.6080 (in)
